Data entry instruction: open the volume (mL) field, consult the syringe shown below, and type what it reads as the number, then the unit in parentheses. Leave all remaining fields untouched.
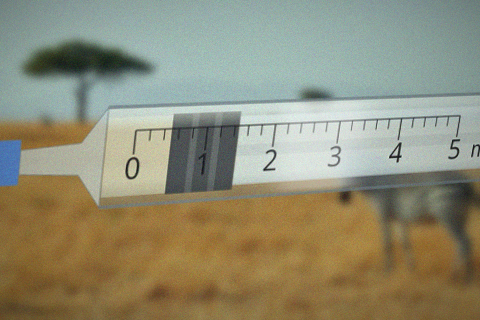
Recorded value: 0.5 (mL)
